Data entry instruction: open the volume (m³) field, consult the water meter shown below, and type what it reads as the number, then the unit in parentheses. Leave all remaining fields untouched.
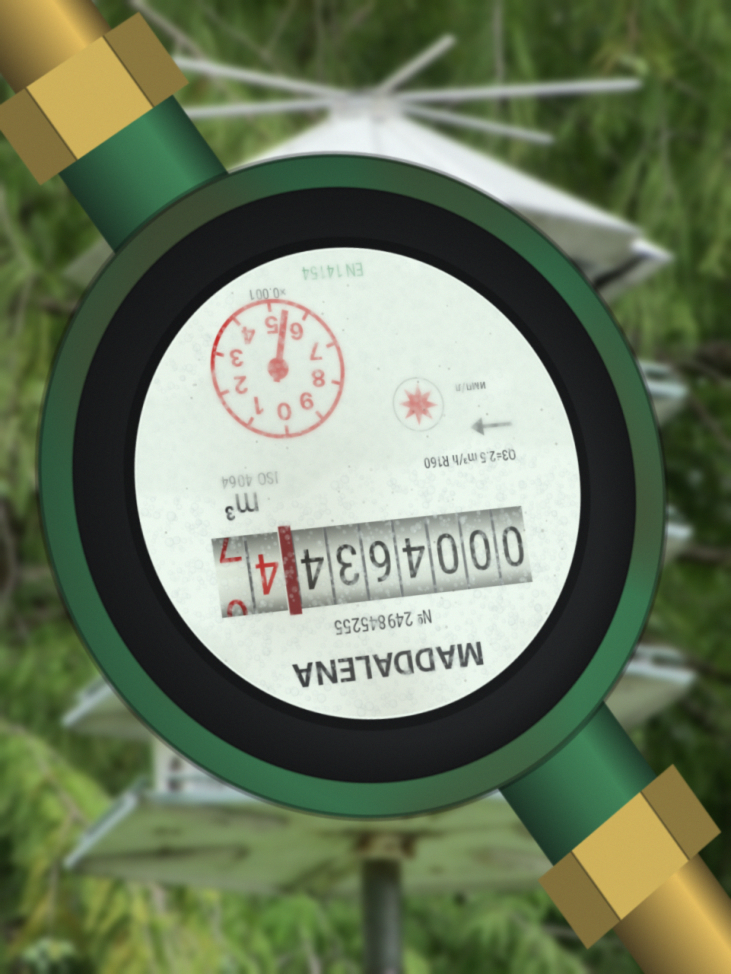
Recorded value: 4634.465 (m³)
